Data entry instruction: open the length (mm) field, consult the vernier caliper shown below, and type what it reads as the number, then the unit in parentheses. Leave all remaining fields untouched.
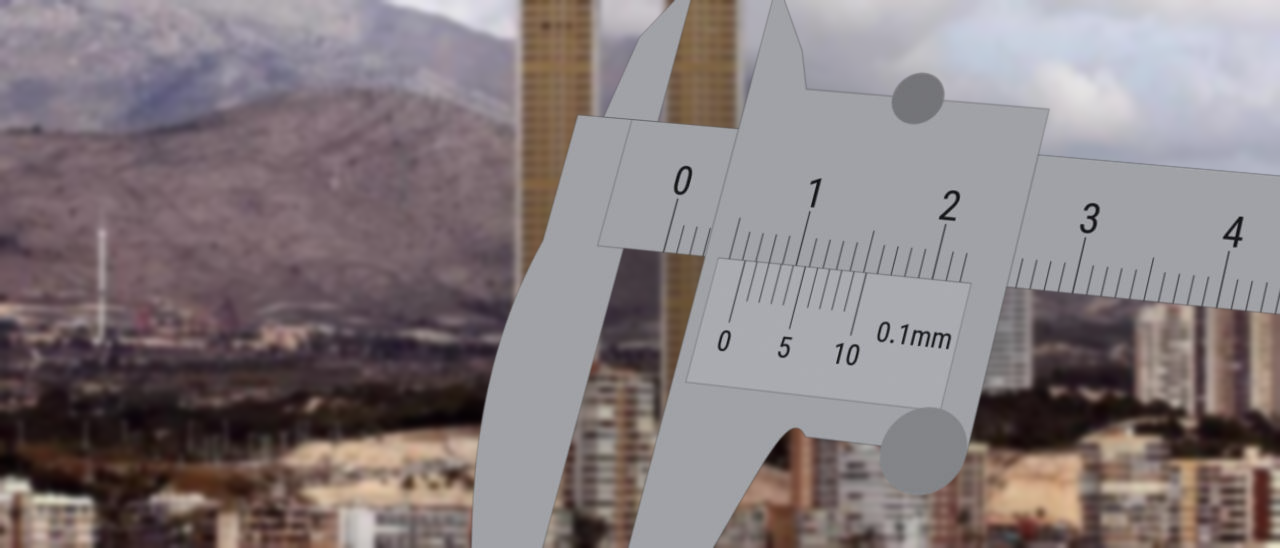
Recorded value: 6.2 (mm)
